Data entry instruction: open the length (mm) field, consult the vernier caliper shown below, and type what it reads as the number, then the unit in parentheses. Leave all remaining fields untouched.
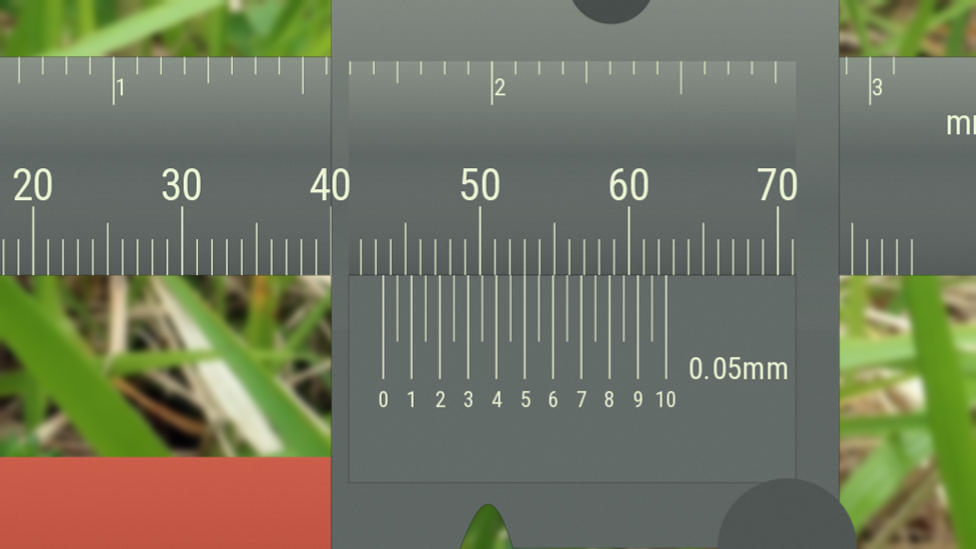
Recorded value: 43.5 (mm)
